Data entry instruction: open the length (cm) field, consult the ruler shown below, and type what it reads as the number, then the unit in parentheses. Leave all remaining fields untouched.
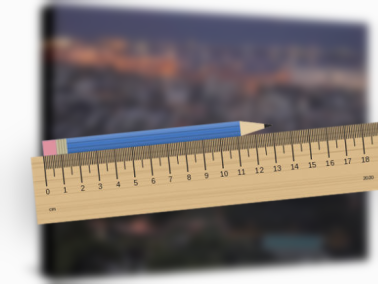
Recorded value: 13 (cm)
